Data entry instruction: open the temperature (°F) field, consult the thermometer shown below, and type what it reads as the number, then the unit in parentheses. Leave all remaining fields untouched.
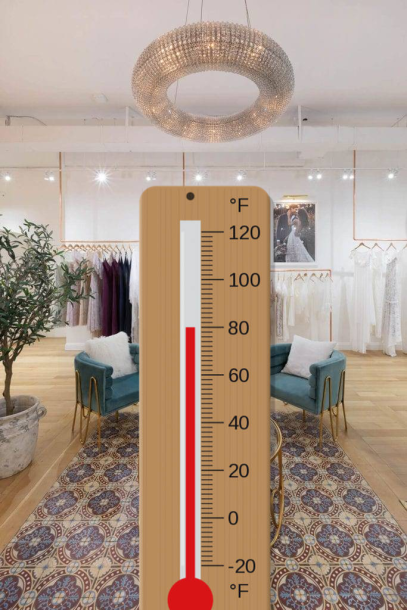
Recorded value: 80 (°F)
